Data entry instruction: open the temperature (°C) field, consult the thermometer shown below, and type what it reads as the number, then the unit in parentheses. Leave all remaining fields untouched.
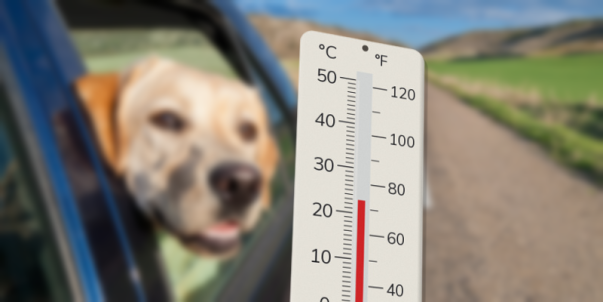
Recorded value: 23 (°C)
